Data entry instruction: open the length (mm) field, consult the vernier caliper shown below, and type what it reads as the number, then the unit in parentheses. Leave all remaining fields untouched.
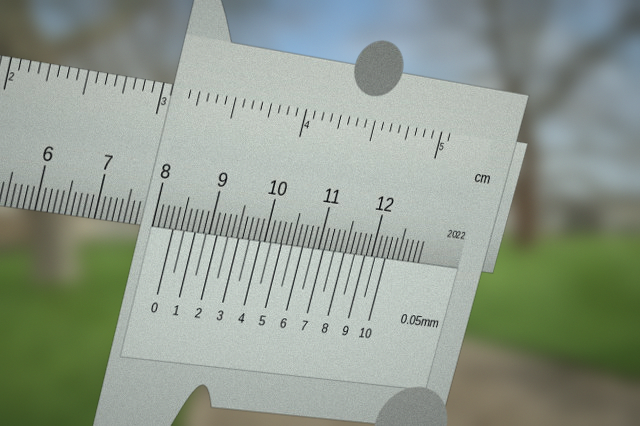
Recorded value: 83.6 (mm)
